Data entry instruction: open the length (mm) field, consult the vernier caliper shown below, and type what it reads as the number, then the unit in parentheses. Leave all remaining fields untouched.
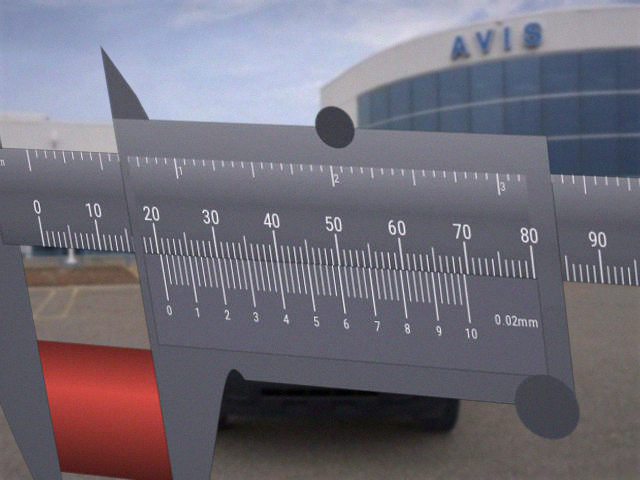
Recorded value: 20.4 (mm)
